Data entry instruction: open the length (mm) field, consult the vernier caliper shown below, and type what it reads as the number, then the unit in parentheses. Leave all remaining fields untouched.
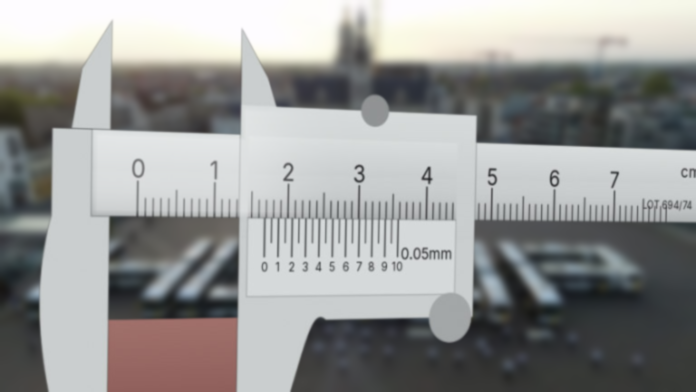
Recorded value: 16.8 (mm)
